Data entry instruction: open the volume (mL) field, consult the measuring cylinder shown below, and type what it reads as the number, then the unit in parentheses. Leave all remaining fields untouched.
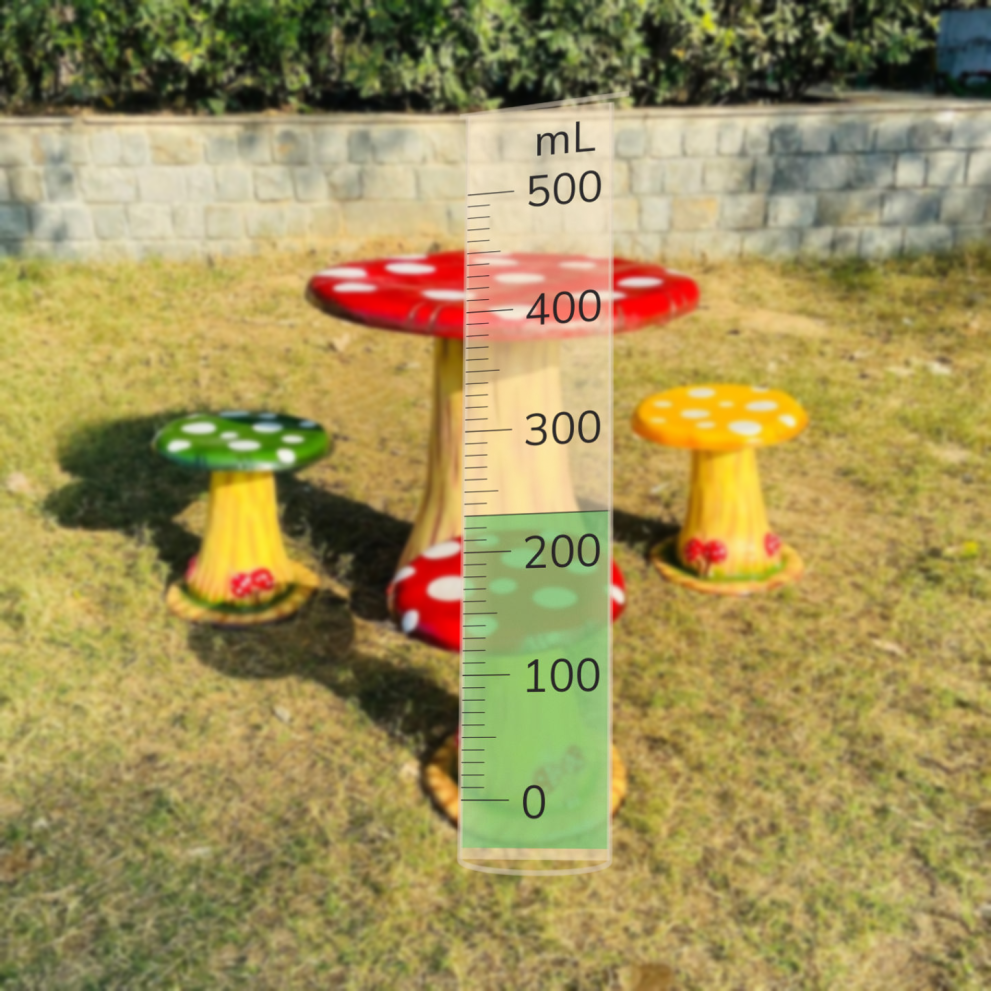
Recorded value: 230 (mL)
